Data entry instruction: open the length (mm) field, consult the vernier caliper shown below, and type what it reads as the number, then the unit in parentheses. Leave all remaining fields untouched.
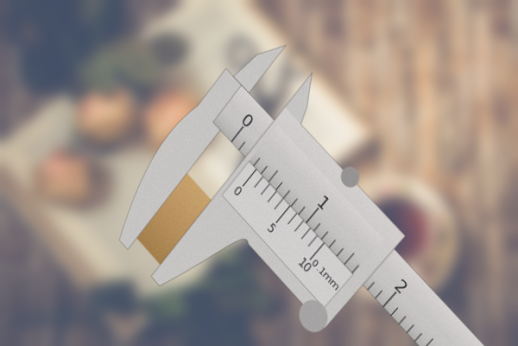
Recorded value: 3.4 (mm)
